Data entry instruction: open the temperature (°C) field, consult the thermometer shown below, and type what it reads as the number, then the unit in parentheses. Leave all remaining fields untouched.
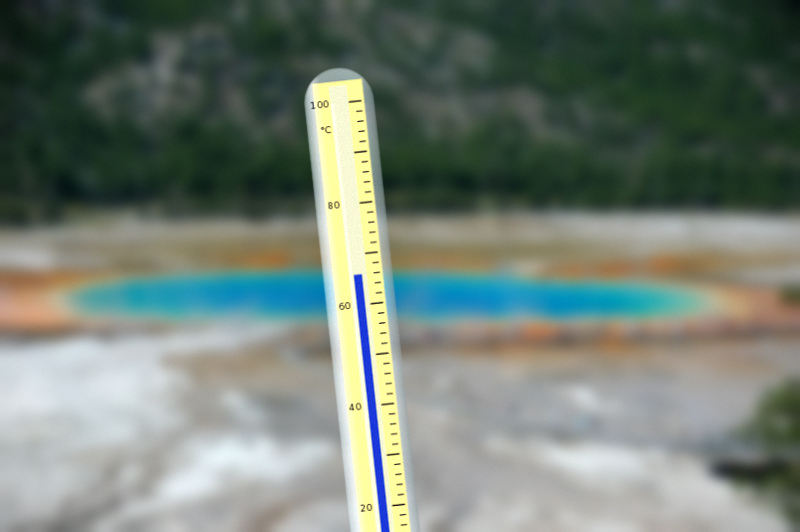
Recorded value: 66 (°C)
